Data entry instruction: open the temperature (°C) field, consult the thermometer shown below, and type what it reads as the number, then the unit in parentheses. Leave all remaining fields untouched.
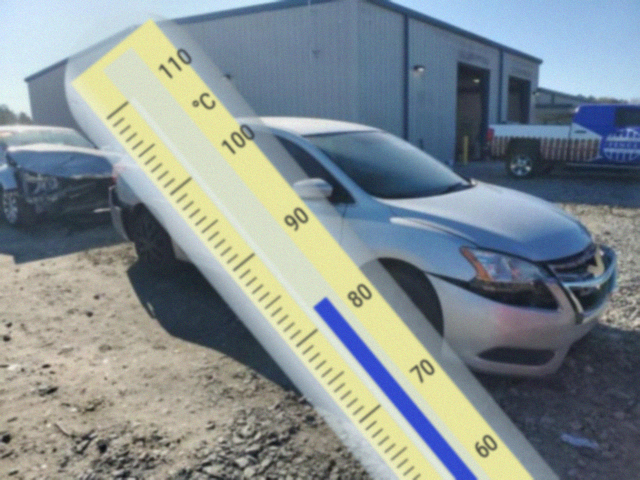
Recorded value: 82 (°C)
